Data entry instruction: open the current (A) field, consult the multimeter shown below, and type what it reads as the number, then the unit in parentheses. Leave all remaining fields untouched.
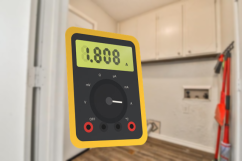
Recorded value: 1.808 (A)
